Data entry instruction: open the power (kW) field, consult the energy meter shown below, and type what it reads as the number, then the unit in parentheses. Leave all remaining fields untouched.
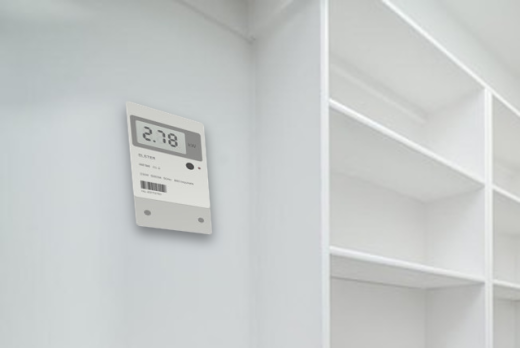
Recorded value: 2.78 (kW)
